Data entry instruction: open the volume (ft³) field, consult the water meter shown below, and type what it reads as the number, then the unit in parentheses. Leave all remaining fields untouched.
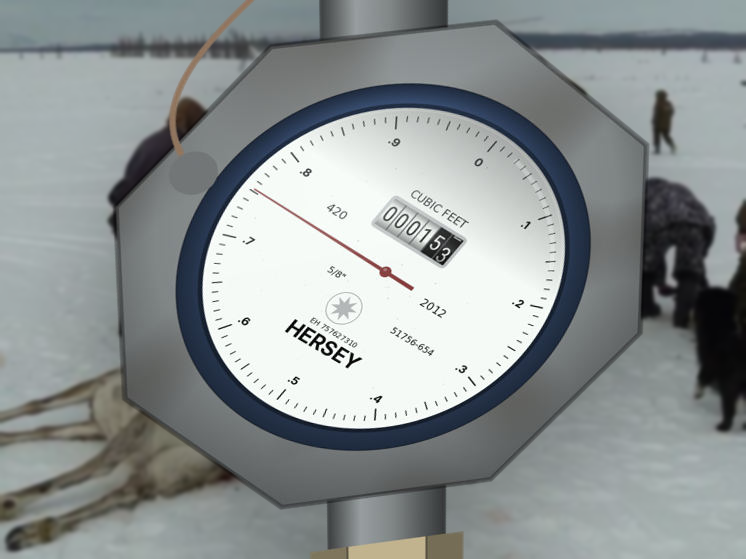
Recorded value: 152.75 (ft³)
